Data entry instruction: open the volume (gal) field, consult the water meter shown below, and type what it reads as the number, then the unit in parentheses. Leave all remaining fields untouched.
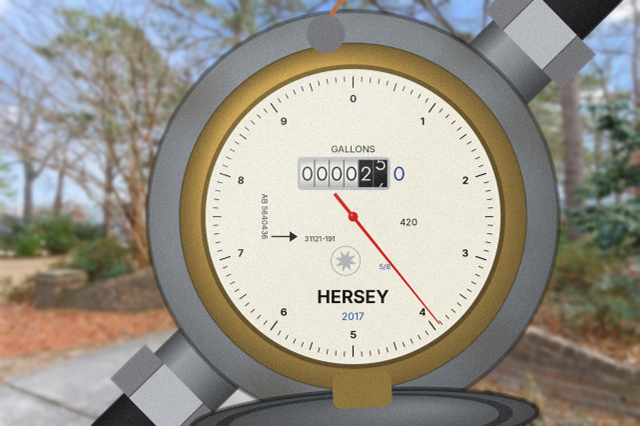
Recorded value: 253.9 (gal)
